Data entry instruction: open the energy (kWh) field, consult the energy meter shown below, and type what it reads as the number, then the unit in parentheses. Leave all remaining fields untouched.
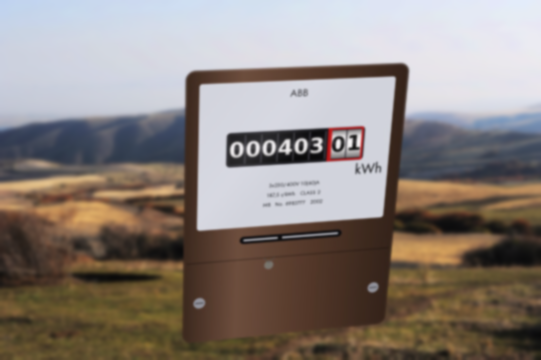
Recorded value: 403.01 (kWh)
